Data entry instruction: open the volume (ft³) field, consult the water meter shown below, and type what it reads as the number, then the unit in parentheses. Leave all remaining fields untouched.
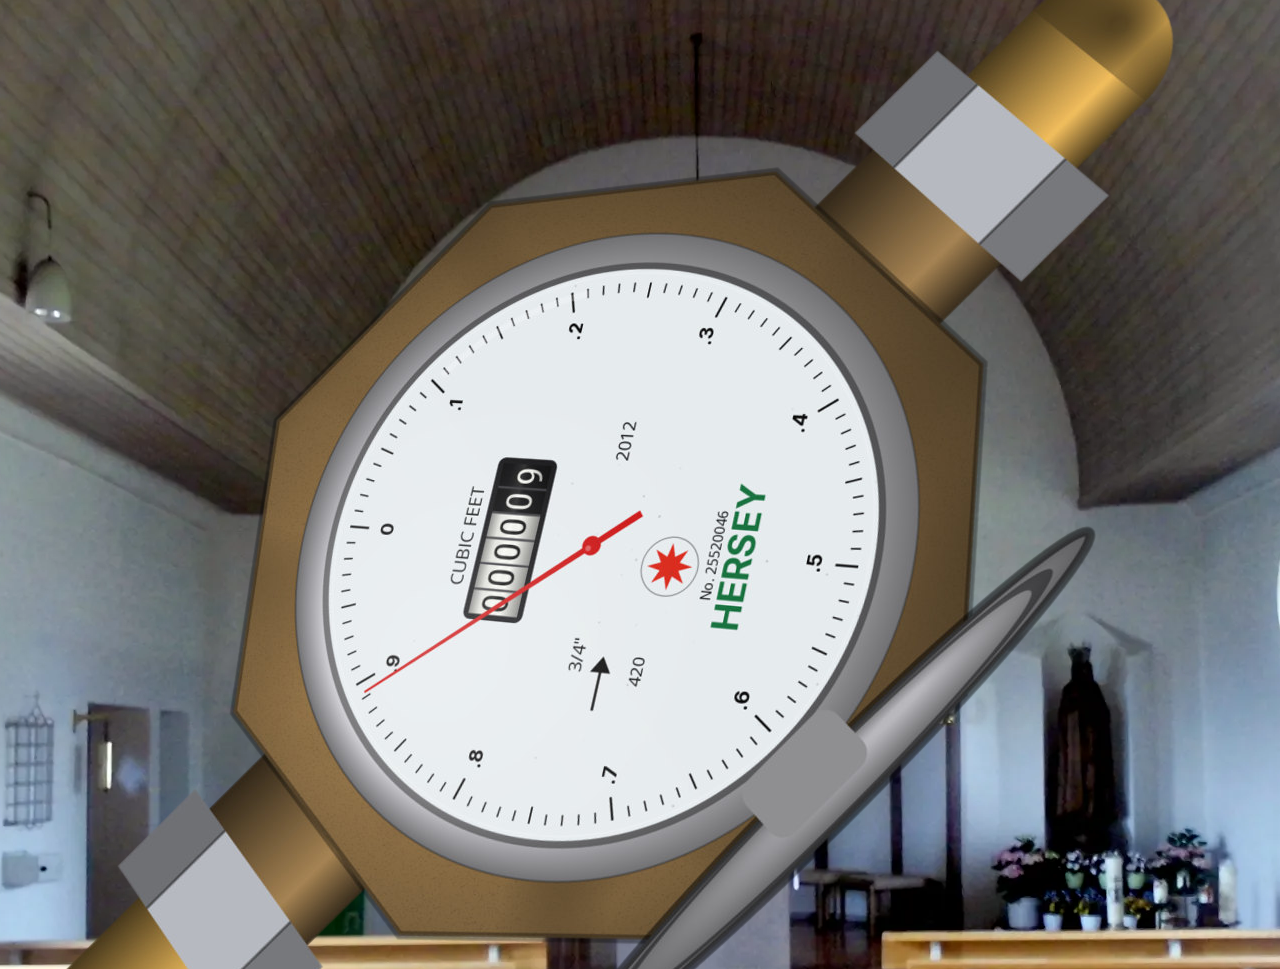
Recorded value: 8.89 (ft³)
